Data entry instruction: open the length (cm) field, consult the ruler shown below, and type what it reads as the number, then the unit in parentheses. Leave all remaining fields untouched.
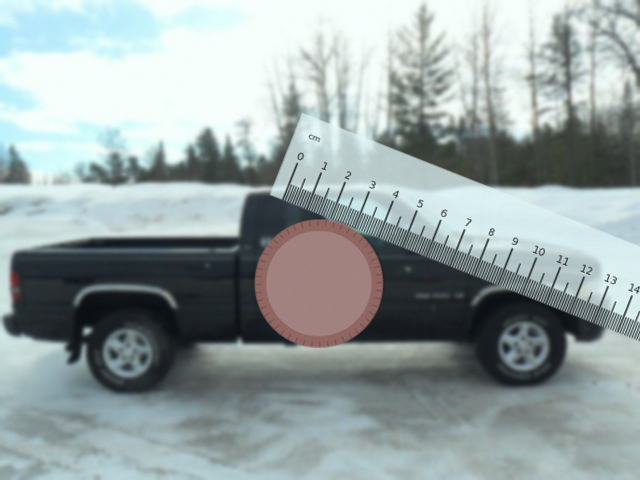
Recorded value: 5 (cm)
